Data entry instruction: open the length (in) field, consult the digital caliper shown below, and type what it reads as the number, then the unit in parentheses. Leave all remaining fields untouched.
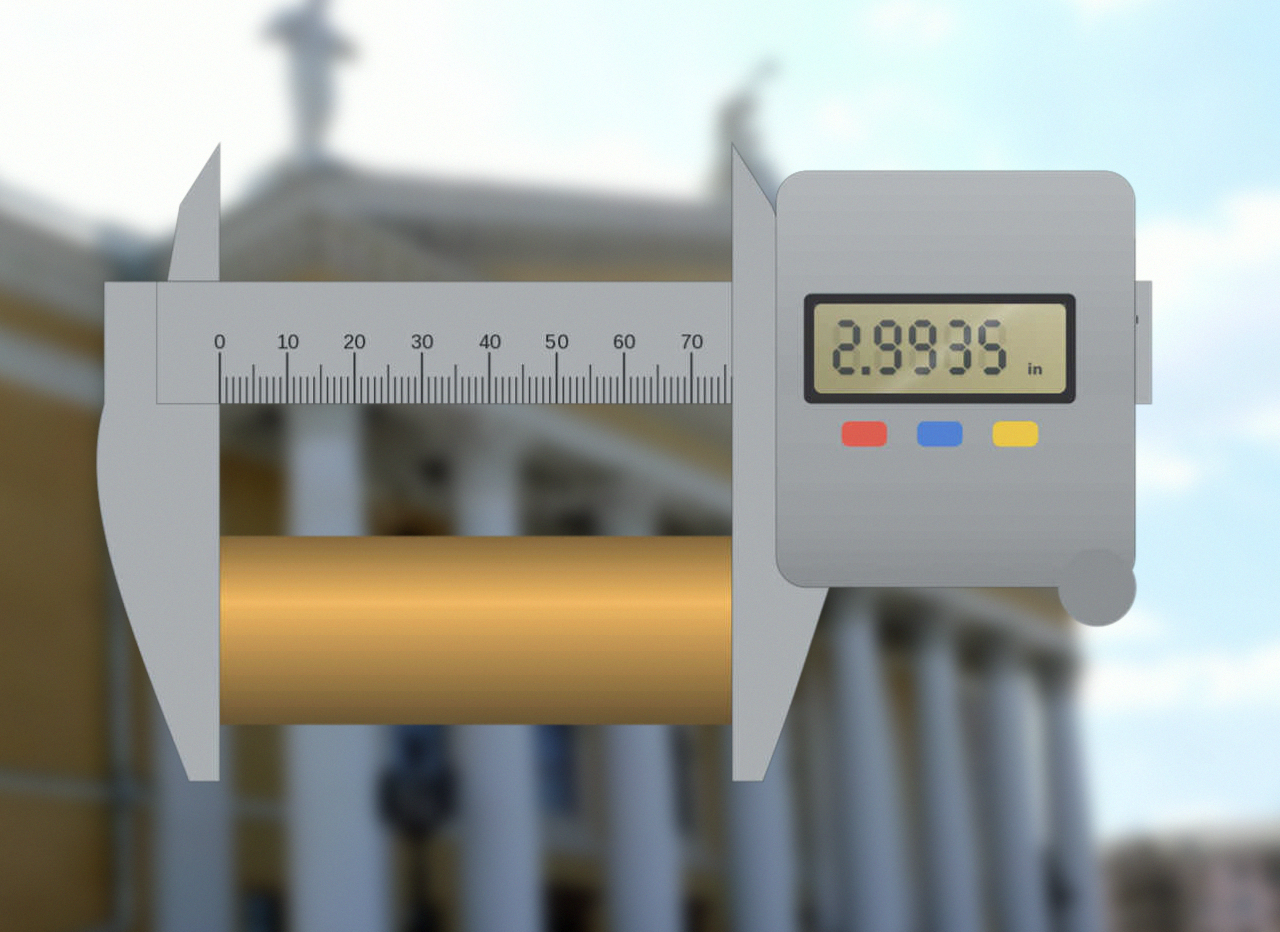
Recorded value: 2.9935 (in)
